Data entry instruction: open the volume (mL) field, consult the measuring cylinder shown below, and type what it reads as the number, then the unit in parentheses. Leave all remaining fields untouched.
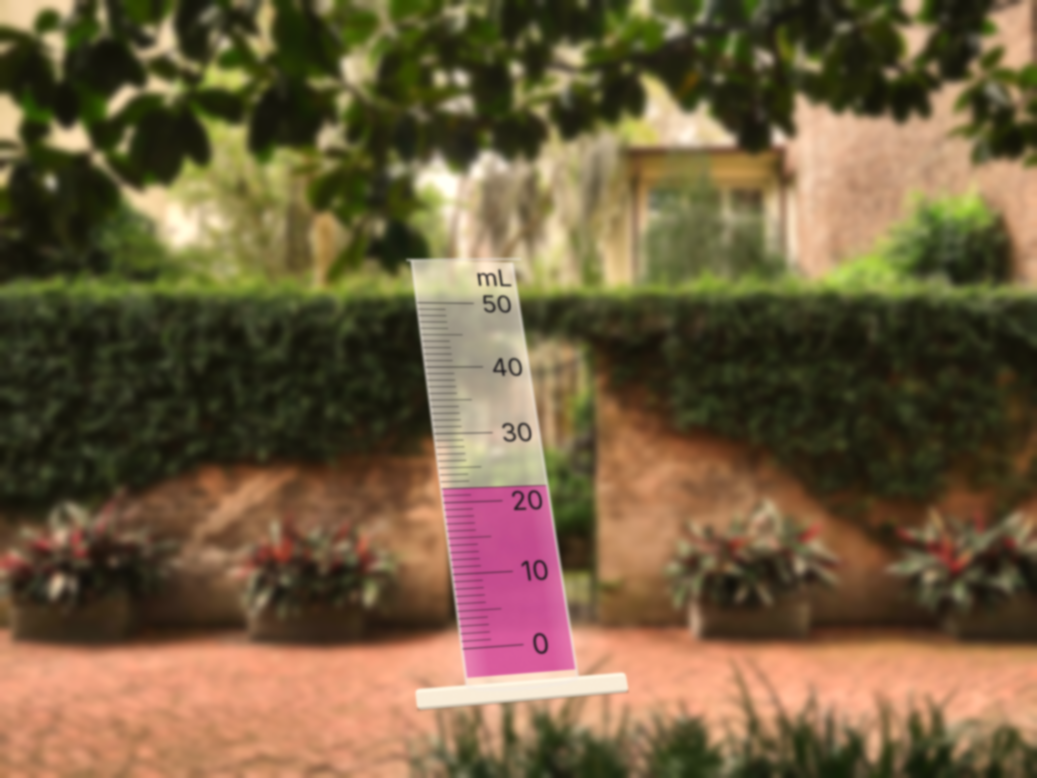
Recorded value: 22 (mL)
